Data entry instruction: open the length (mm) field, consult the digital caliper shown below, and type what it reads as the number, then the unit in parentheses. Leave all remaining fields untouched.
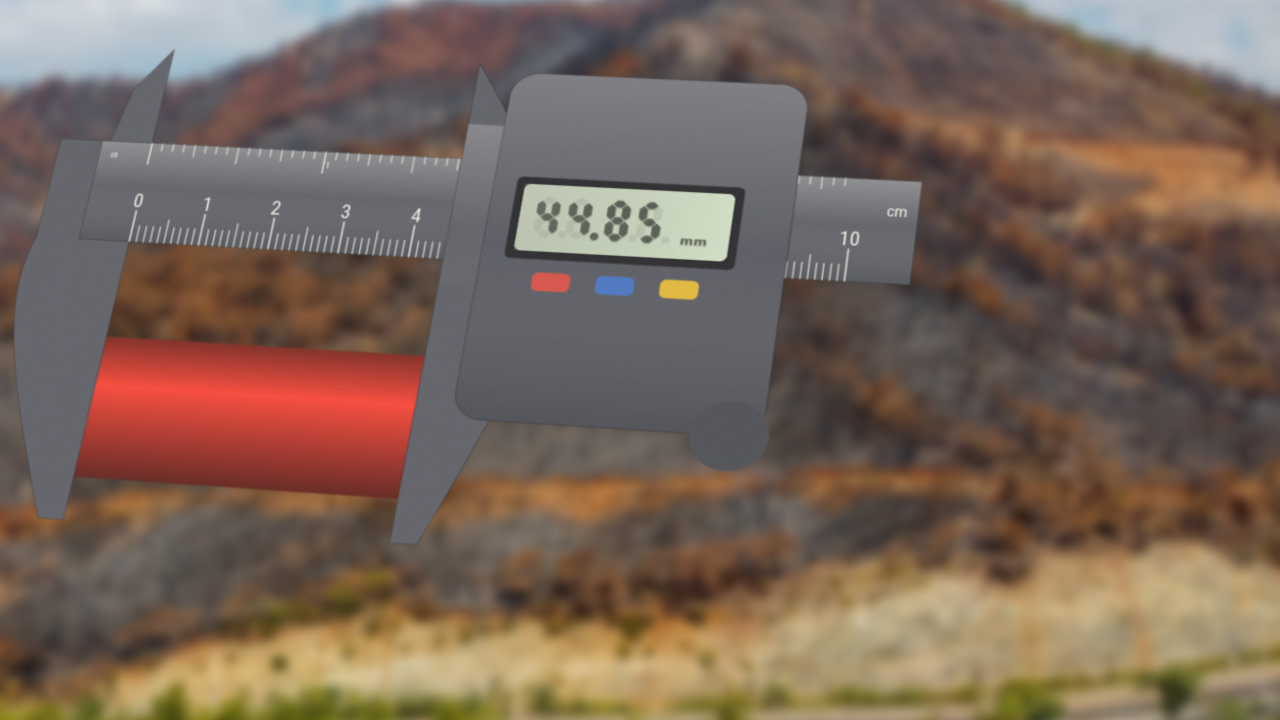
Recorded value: 44.85 (mm)
